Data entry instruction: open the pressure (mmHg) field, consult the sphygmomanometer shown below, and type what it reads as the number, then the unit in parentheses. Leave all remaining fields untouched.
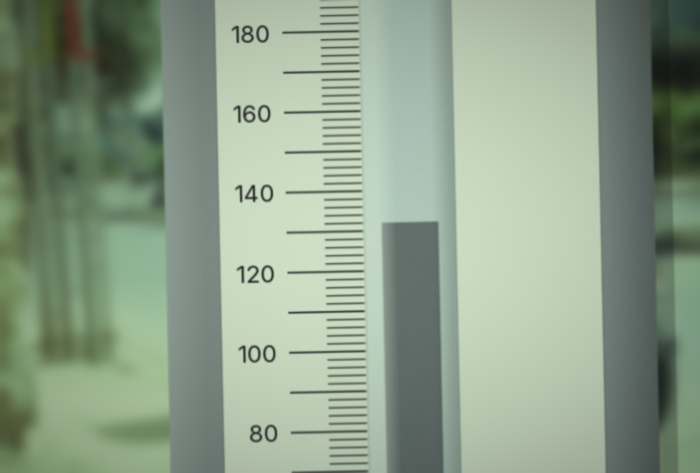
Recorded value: 132 (mmHg)
